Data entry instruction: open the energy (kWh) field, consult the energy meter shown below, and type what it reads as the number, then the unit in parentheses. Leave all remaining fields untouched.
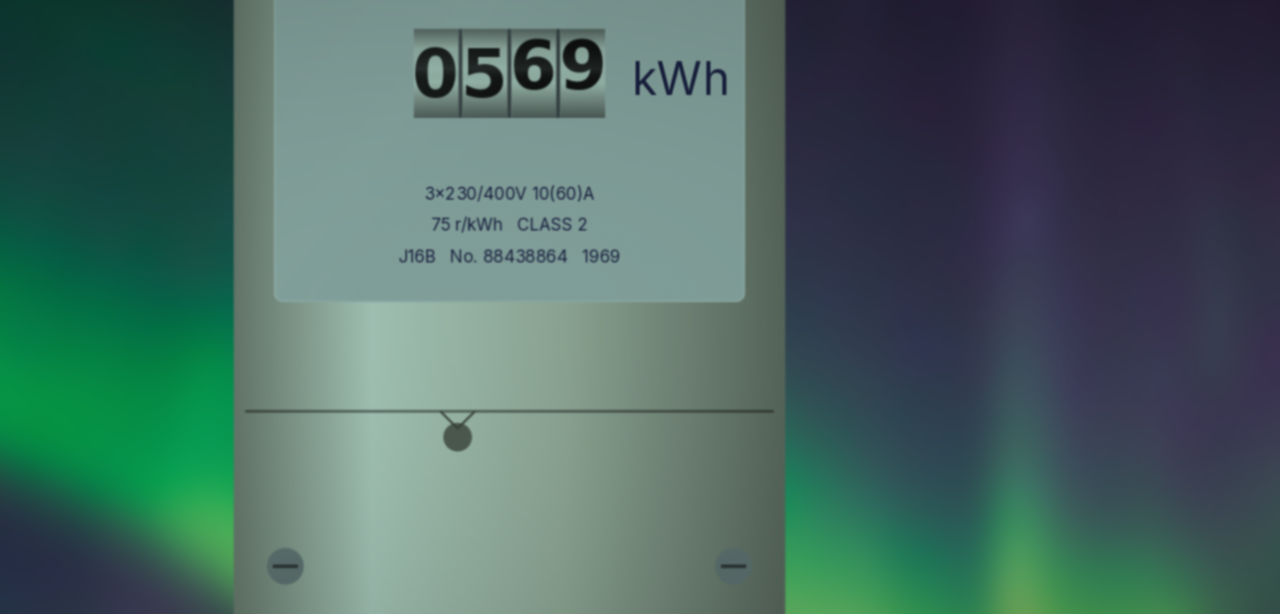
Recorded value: 569 (kWh)
